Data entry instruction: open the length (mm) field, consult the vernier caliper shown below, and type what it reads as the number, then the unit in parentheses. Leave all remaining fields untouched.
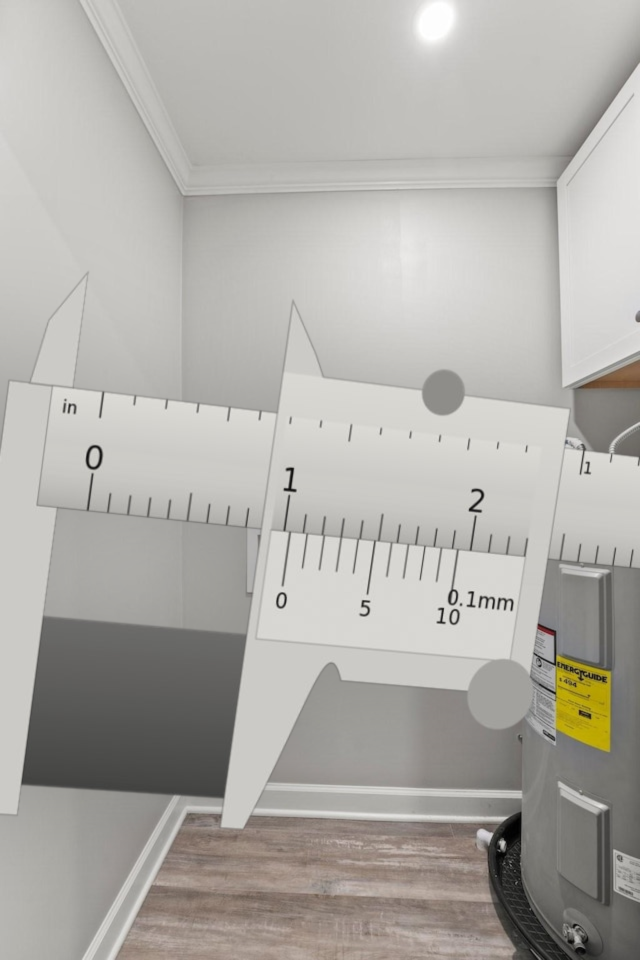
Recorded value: 10.3 (mm)
